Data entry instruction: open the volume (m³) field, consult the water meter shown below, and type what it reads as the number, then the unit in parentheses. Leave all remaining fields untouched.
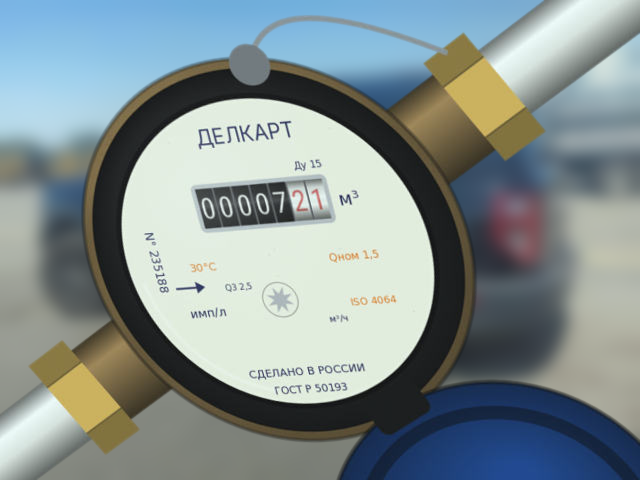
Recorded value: 7.21 (m³)
